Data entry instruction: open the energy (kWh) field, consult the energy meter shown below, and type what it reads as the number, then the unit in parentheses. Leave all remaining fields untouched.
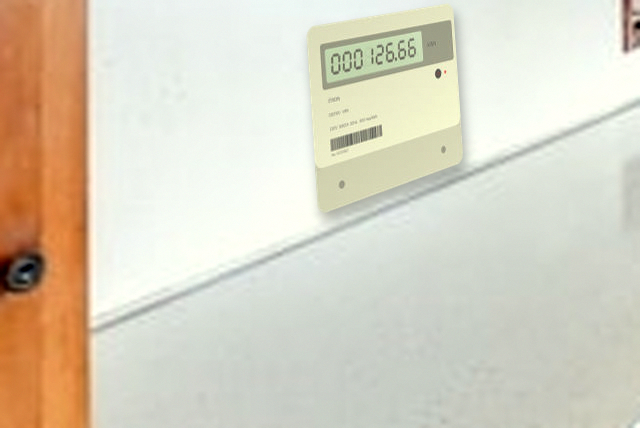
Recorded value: 126.66 (kWh)
